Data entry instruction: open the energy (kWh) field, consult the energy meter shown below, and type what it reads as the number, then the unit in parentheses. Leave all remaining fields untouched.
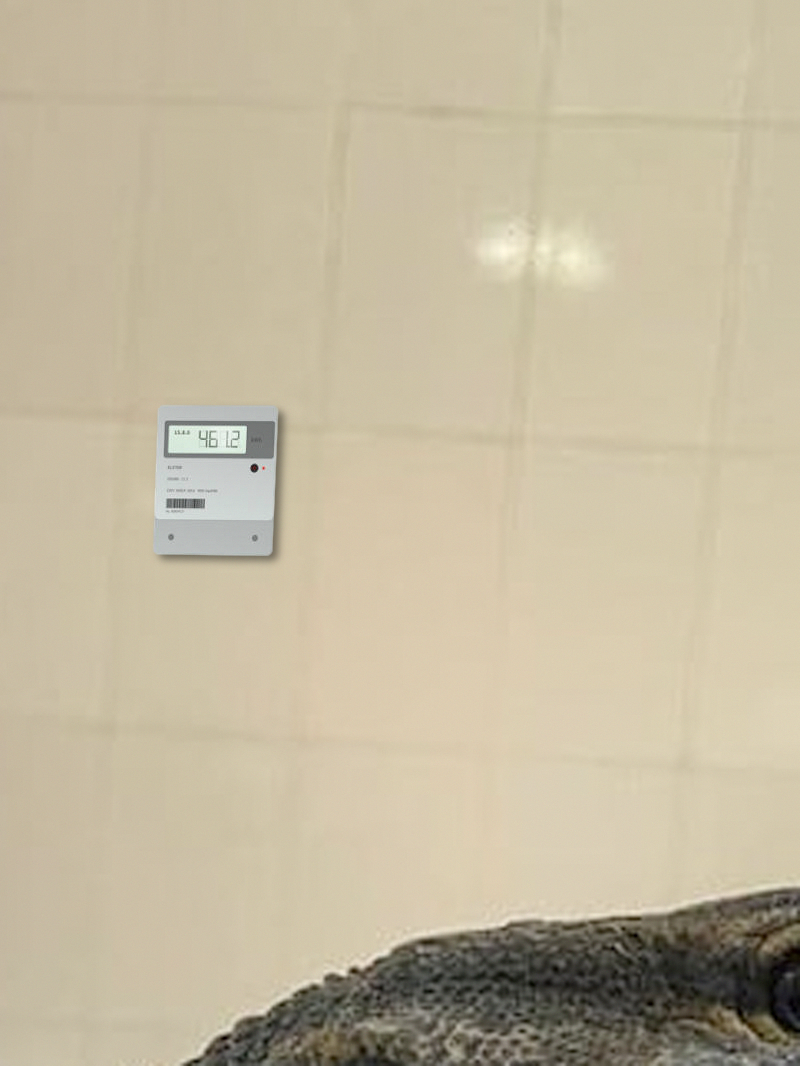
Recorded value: 461.2 (kWh)
